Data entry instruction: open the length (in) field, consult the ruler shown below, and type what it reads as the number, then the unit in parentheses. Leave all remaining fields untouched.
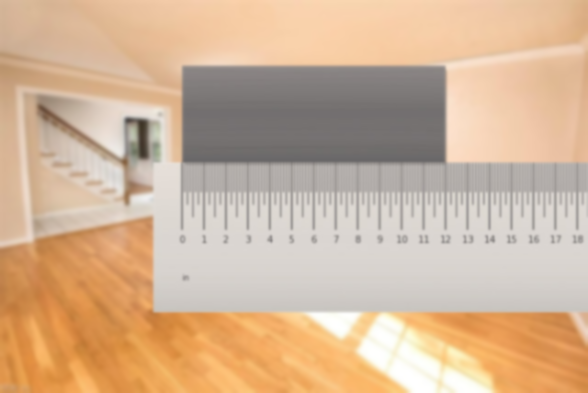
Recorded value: 12 (in)
